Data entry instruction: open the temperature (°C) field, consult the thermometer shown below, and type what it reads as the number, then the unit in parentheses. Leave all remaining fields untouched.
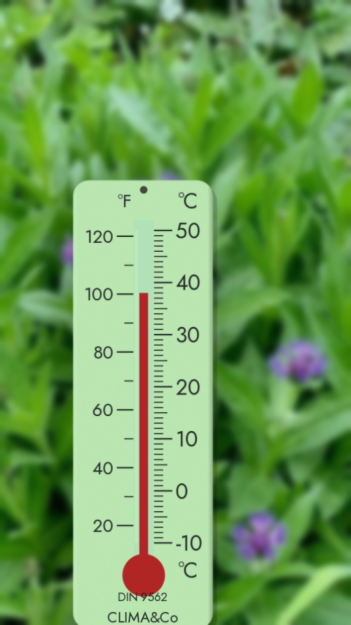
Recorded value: 38 (°C)
